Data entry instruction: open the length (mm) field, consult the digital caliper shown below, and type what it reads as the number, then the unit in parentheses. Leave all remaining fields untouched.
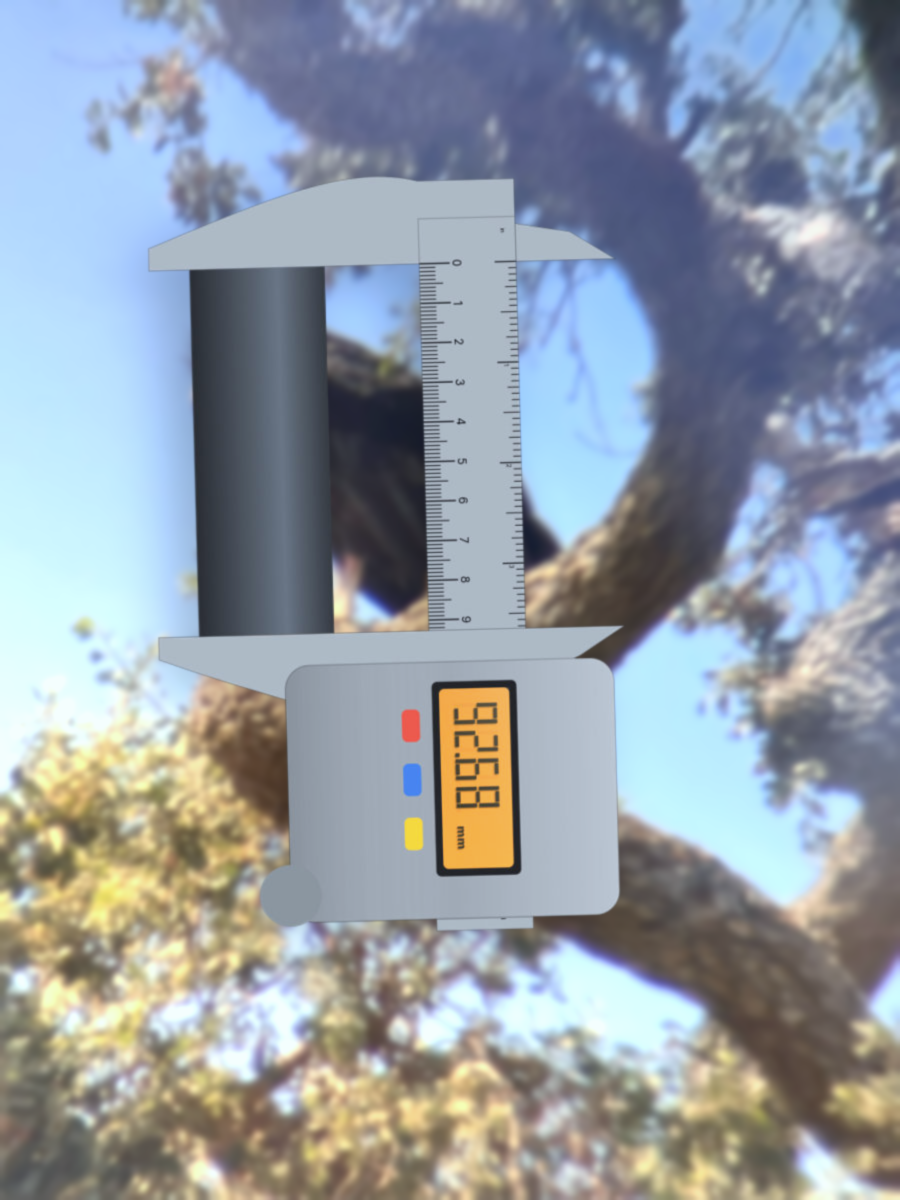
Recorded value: 92.68 (mm)
